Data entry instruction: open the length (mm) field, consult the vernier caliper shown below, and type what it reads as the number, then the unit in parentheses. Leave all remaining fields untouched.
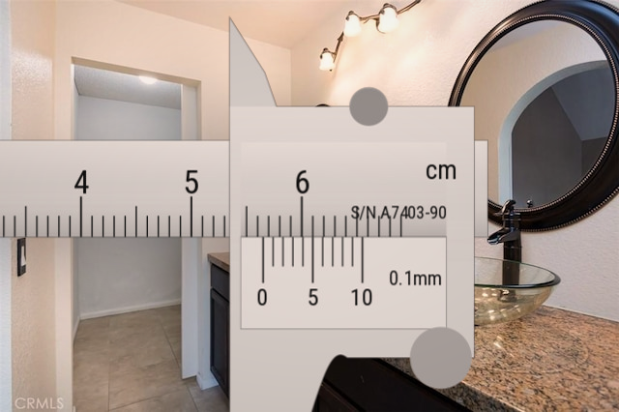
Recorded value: 56.5 (mm)
